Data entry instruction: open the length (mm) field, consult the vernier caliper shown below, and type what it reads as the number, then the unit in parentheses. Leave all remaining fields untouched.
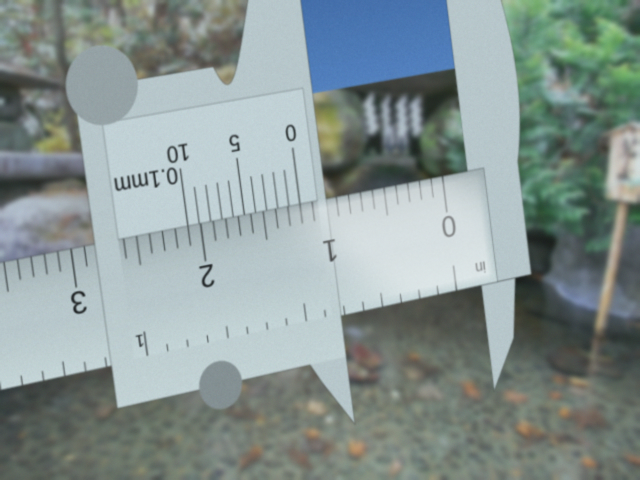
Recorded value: 12.0 (mm)
